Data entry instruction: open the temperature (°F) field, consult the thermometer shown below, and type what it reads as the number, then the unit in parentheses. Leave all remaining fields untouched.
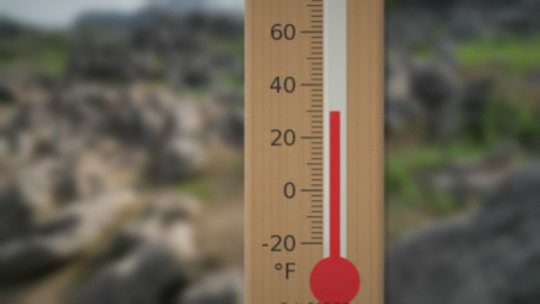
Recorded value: 30 (°F)
